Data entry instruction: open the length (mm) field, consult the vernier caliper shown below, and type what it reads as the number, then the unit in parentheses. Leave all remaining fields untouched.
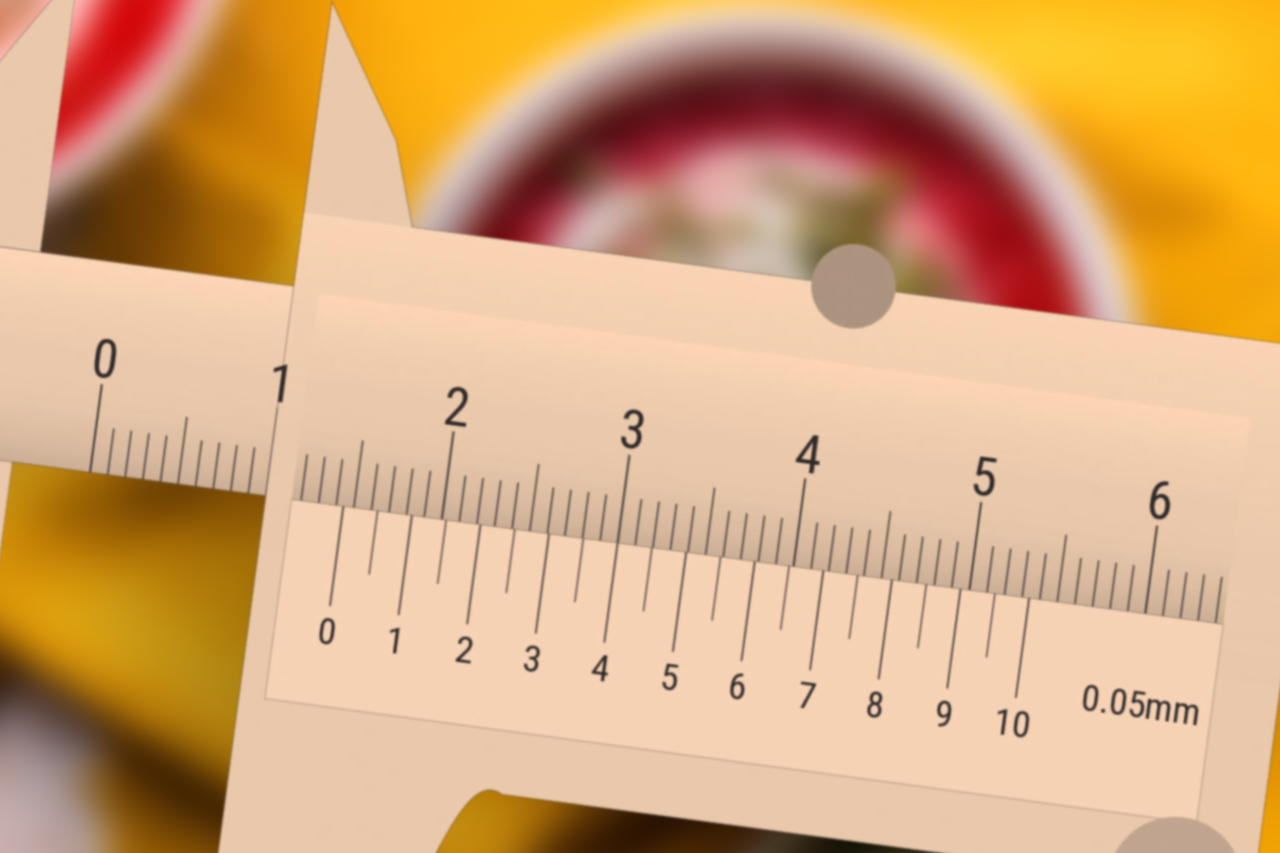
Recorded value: 14.4 (mm)
